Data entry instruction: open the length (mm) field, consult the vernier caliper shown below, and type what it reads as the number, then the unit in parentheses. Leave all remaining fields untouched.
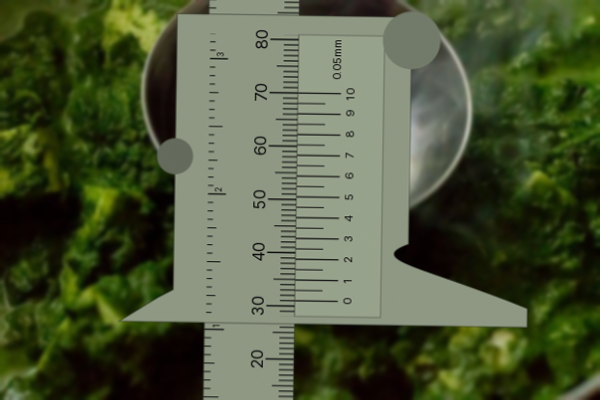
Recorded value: 31.0 (mm)
